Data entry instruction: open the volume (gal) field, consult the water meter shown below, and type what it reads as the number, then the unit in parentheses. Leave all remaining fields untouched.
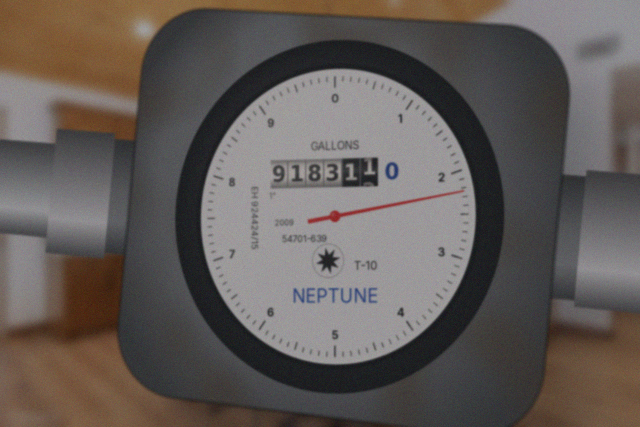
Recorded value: 9183112.2 (gal)
